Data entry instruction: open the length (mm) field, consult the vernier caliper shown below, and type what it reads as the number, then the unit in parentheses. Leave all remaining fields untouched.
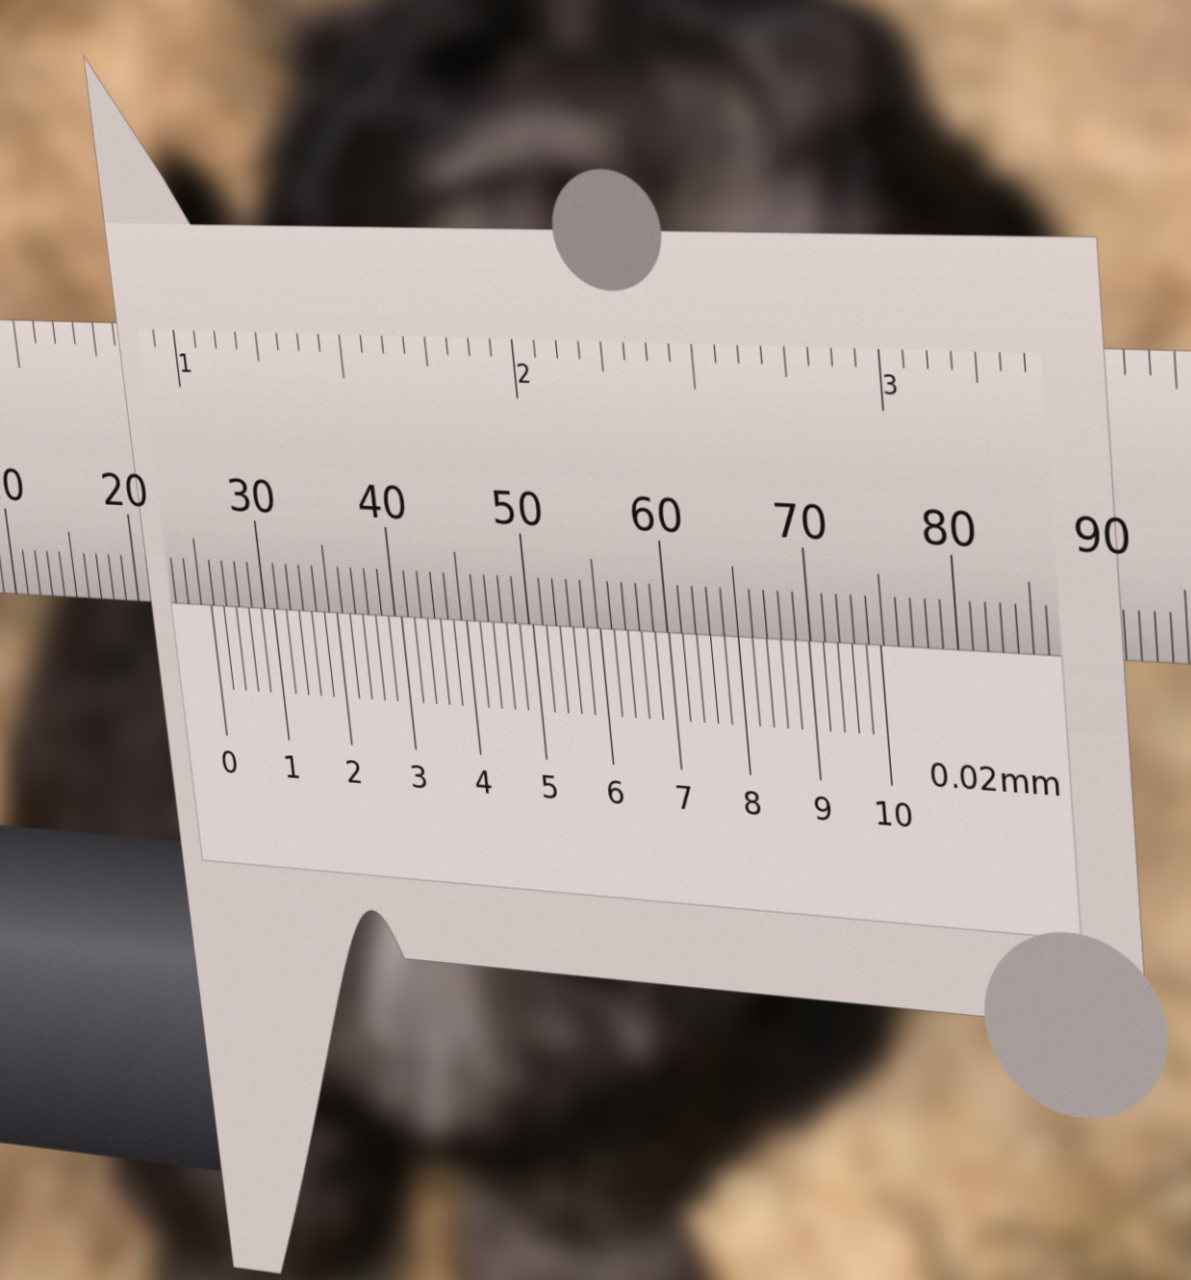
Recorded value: 25.8 (mm)
